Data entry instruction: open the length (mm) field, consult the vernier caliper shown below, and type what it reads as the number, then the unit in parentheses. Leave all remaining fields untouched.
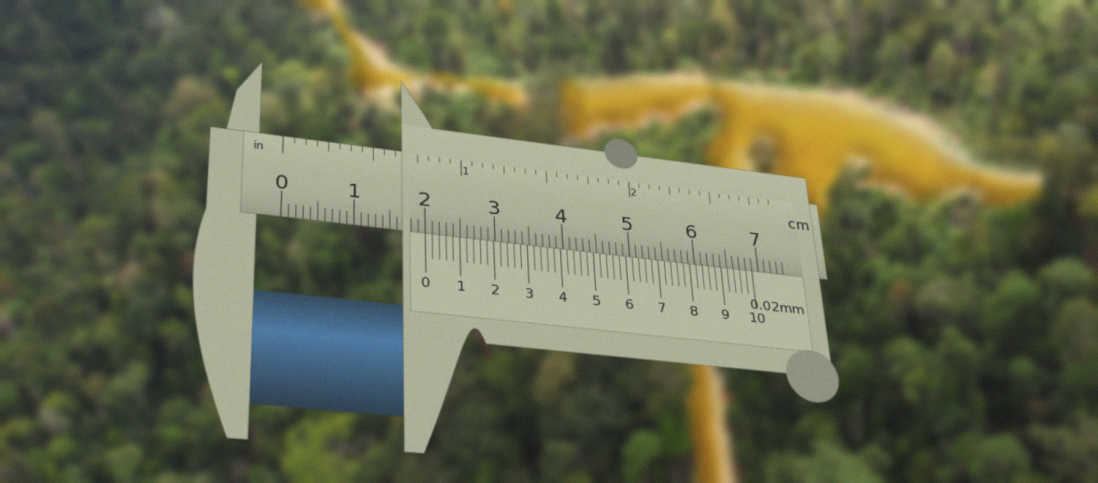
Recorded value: 20.0 (mm)
